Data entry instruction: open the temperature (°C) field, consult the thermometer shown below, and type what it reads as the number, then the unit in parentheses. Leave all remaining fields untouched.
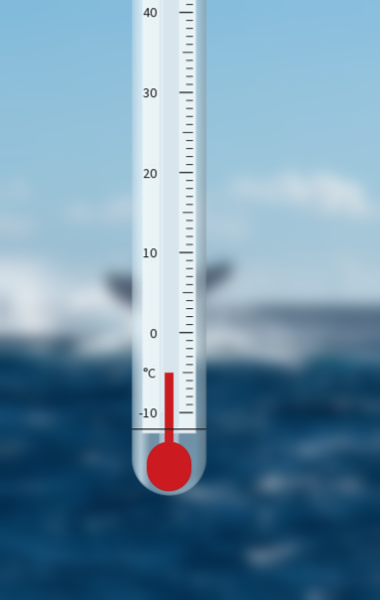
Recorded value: -5 (°C)
